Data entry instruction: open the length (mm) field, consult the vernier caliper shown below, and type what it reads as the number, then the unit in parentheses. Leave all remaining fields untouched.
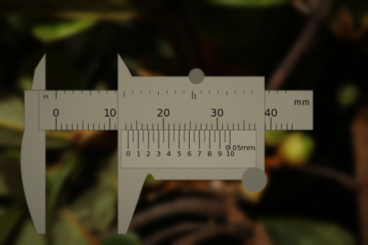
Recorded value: 13.4 (mm)
